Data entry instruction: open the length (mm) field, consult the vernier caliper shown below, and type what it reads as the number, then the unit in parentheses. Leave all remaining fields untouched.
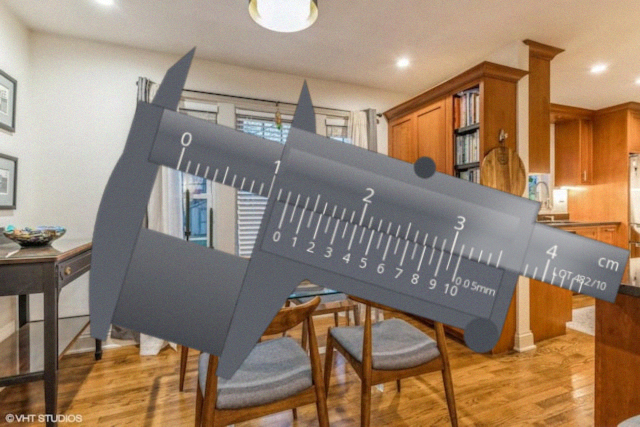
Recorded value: 12.0 (mm)
